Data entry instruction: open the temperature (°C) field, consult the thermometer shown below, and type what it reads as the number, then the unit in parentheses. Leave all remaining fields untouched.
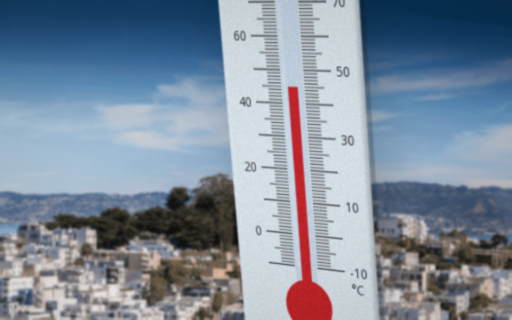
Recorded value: 45 (°C)
